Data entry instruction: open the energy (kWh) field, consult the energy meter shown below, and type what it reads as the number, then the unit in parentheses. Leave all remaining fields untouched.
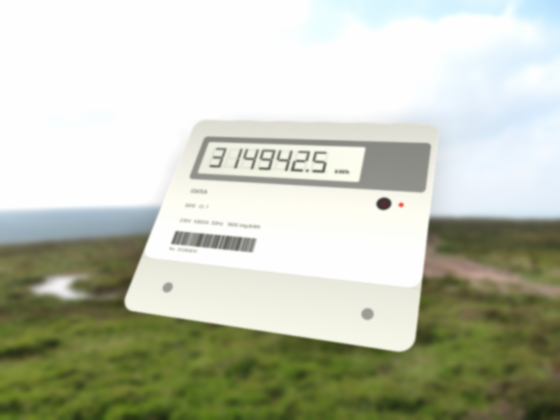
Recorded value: 314942.5 (kWh)
